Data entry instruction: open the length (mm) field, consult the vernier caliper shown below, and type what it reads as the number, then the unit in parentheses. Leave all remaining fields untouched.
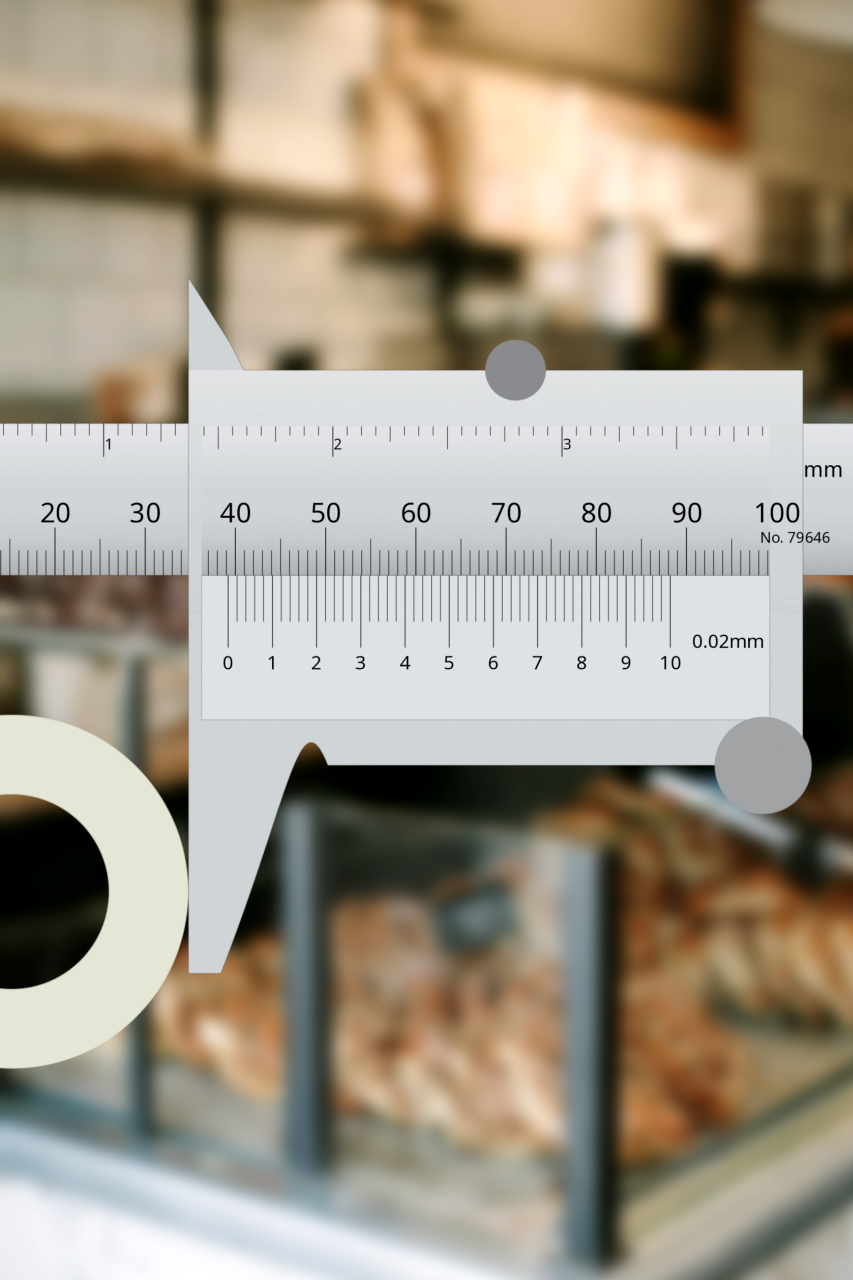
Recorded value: 39.2 (mm)
